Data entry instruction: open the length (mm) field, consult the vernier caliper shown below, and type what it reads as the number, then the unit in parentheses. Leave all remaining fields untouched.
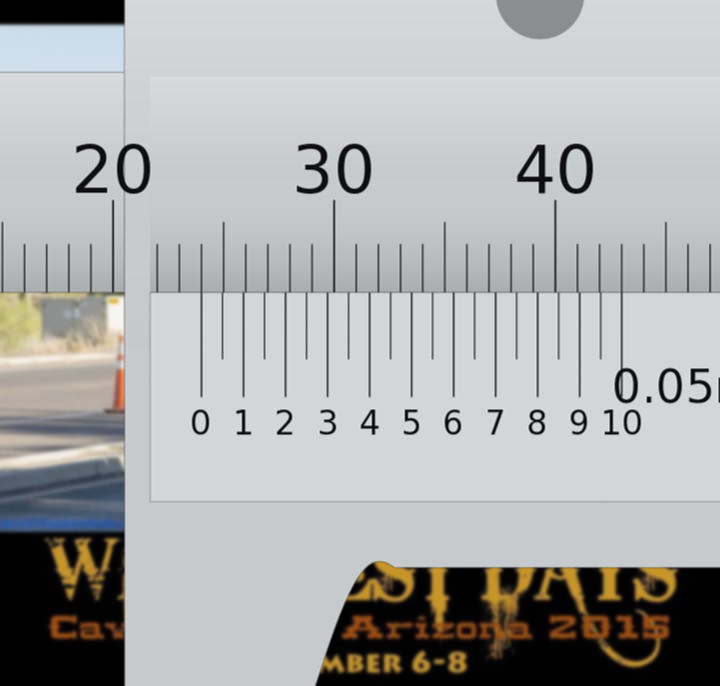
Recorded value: 24.0 (mm)
